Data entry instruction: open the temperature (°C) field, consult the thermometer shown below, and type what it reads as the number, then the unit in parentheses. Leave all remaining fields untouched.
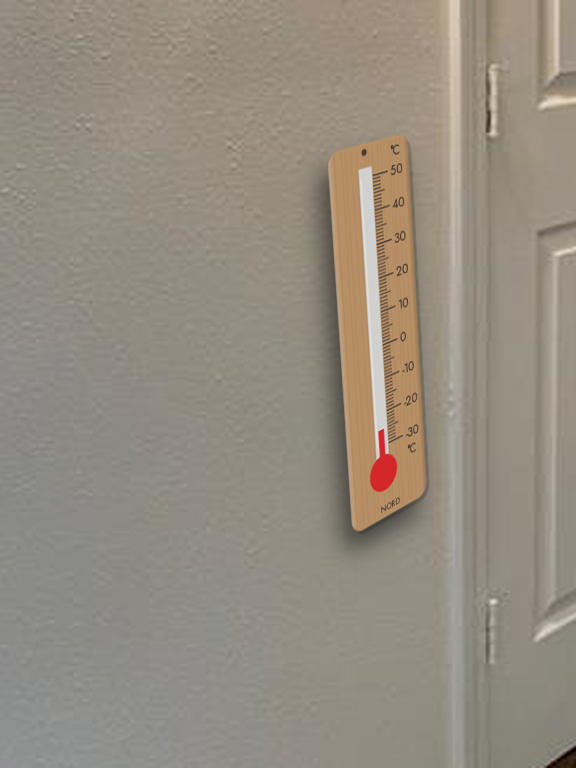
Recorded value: -25 (°C)
